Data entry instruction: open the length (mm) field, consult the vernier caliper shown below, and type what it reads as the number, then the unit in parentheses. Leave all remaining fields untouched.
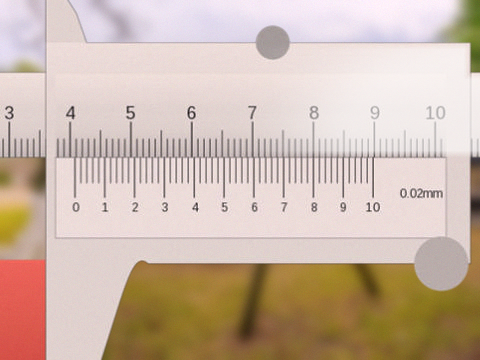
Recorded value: 40.8 (mm)
